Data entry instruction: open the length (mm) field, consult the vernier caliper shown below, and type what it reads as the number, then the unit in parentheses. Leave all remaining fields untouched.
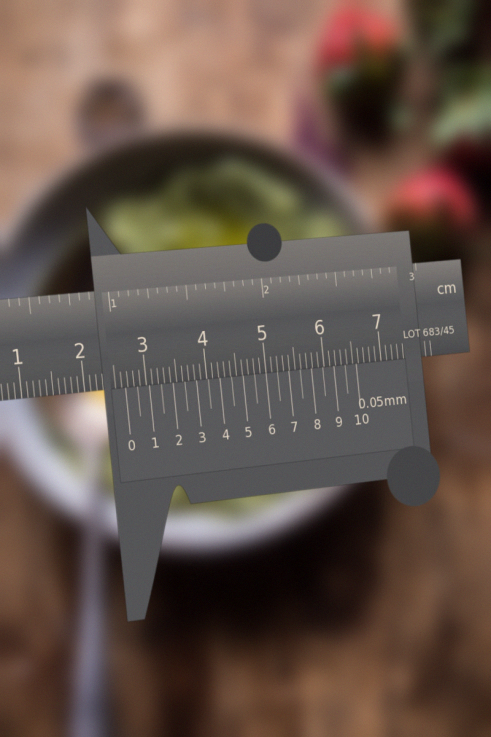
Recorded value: 26.6 (mm)
